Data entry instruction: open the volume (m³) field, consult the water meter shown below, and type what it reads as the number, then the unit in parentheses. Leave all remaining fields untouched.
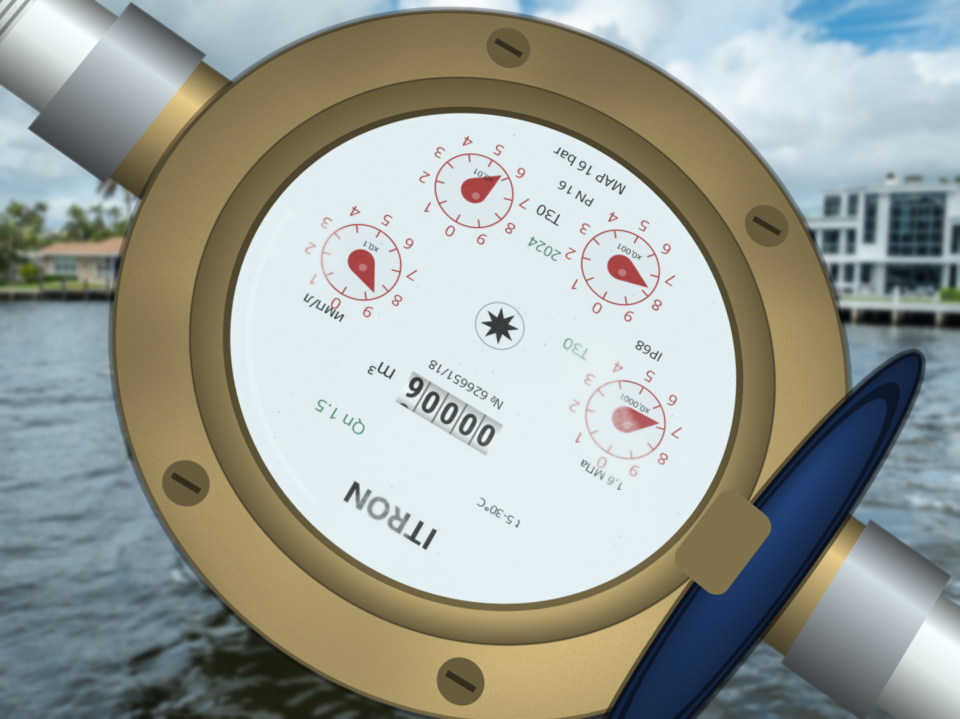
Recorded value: 5.8576 (m³)
